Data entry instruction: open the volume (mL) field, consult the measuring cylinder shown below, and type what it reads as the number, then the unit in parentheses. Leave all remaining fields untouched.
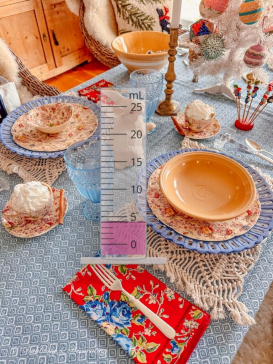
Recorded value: 4 (mL)
